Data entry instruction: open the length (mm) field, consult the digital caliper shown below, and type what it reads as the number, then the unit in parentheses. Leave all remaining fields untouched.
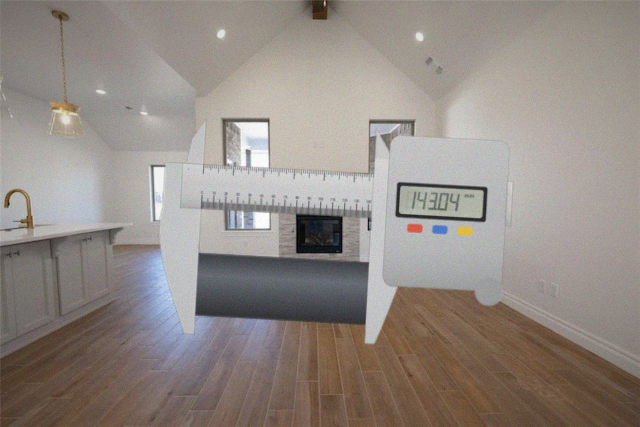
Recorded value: 143.04 (mm)
